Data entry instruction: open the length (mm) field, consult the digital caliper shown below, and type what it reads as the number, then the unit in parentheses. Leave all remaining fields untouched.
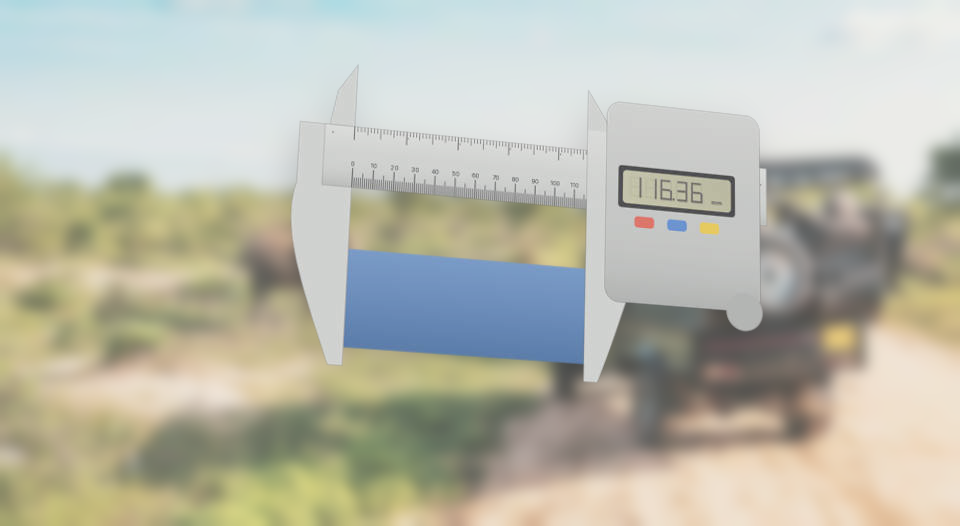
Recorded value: 116.36 (mm)
